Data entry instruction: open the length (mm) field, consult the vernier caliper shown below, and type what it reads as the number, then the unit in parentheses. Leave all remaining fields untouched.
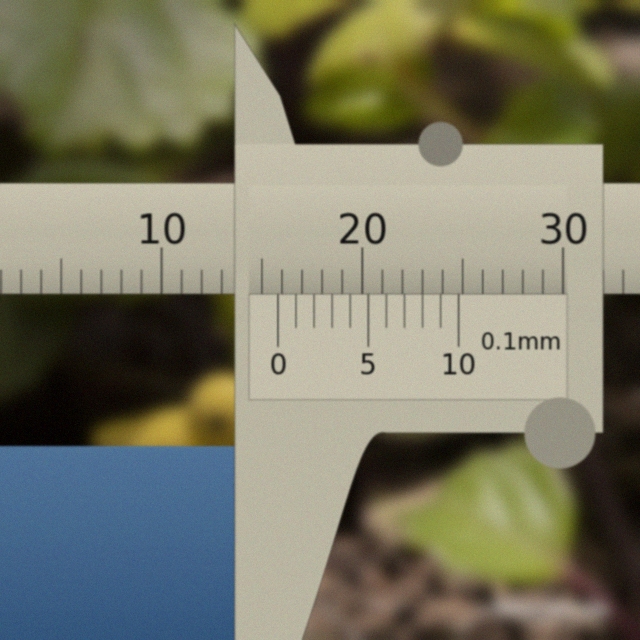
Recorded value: 15.8 (mm)
